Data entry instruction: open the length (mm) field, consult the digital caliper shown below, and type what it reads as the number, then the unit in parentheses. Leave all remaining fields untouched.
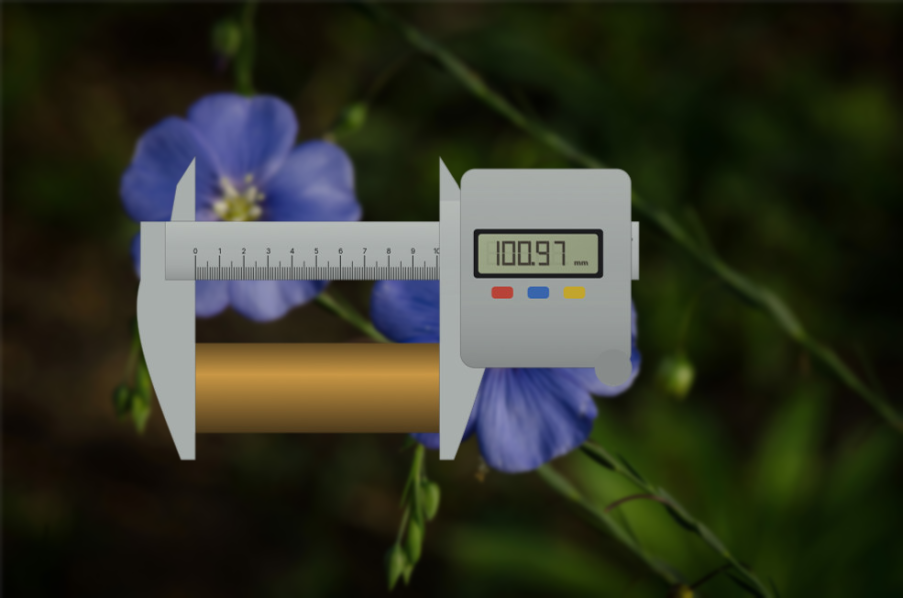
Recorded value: 100.97 (mm)
